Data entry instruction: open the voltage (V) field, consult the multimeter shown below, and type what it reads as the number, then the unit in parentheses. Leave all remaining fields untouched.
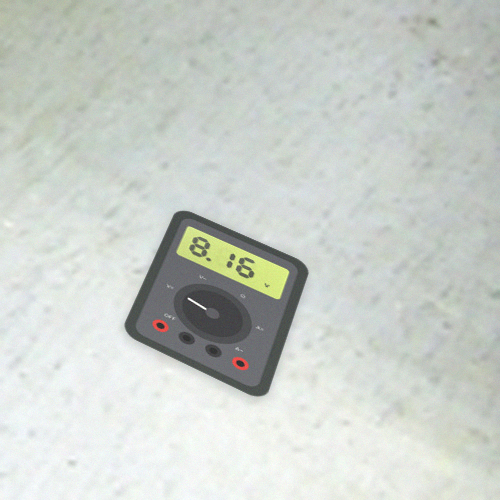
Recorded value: 8.16 (V)
